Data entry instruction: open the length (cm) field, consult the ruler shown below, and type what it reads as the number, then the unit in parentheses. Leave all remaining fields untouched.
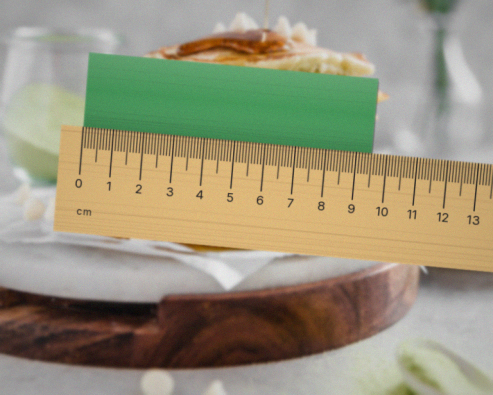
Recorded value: 9.5 (cm)
